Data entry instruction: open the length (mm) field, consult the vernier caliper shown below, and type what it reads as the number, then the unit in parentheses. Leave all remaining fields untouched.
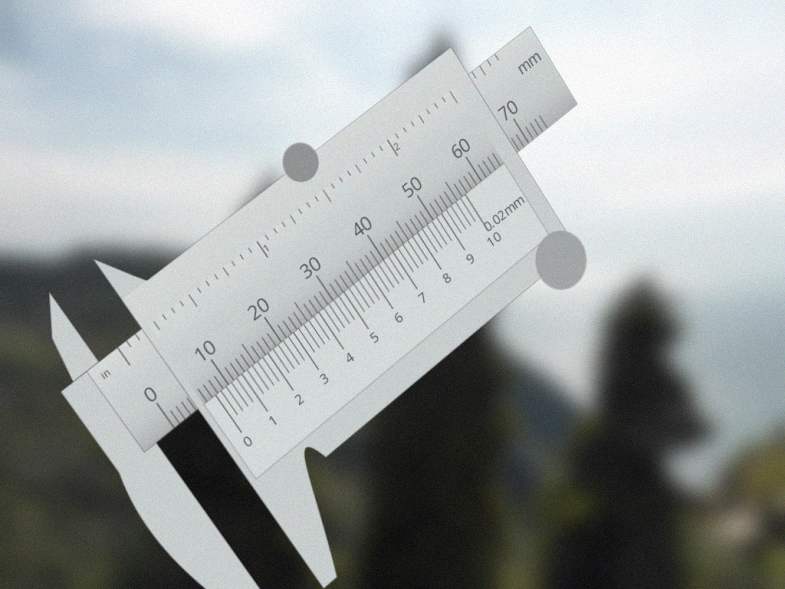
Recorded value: 7.6 (mm)
